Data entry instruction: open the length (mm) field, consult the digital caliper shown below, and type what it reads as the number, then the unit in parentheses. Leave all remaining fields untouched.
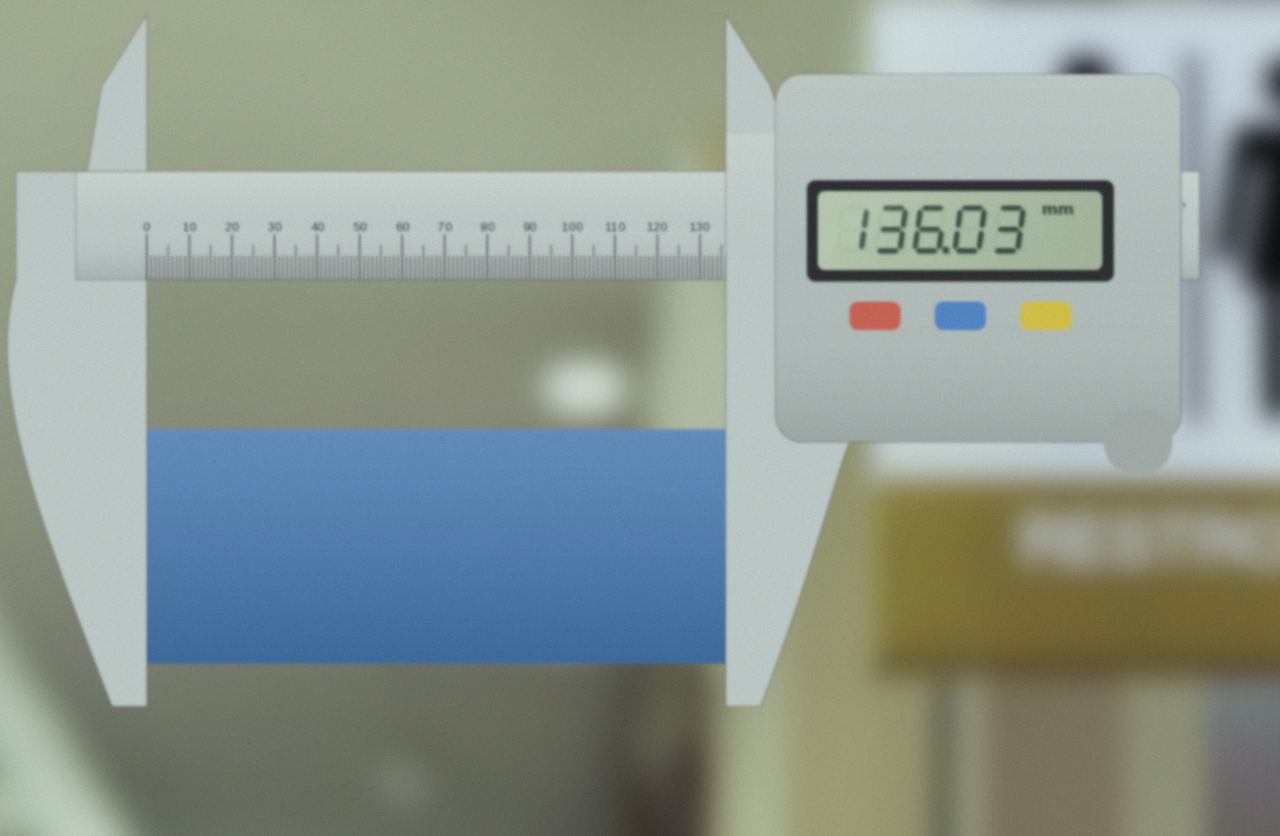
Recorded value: 136.03 (mm)
